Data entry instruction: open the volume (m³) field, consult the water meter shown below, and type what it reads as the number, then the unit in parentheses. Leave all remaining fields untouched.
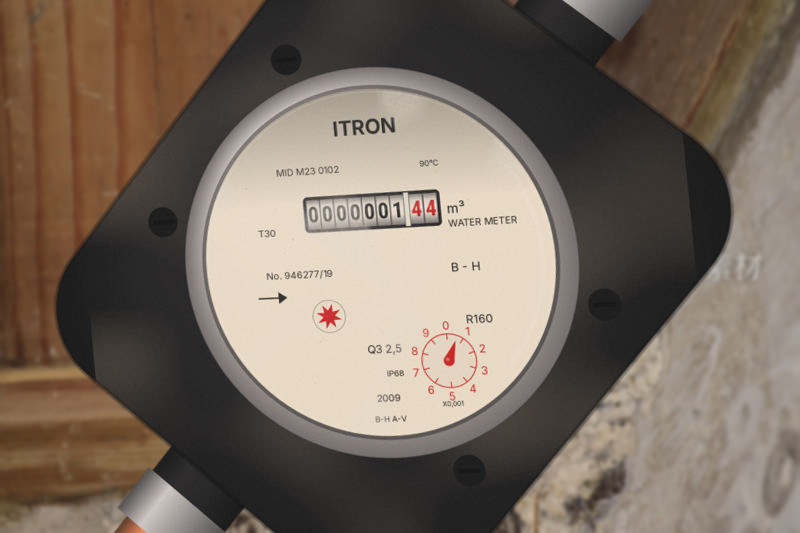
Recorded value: 1.440 (m³)
